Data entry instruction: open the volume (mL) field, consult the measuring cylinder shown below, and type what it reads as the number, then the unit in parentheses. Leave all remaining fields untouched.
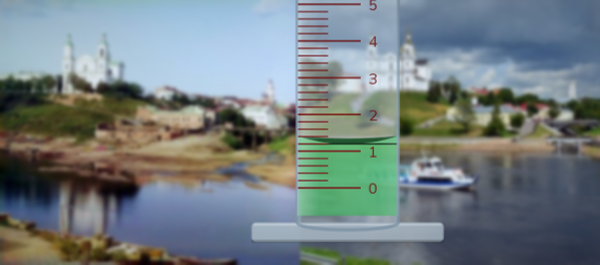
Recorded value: 1.2 (mL)
